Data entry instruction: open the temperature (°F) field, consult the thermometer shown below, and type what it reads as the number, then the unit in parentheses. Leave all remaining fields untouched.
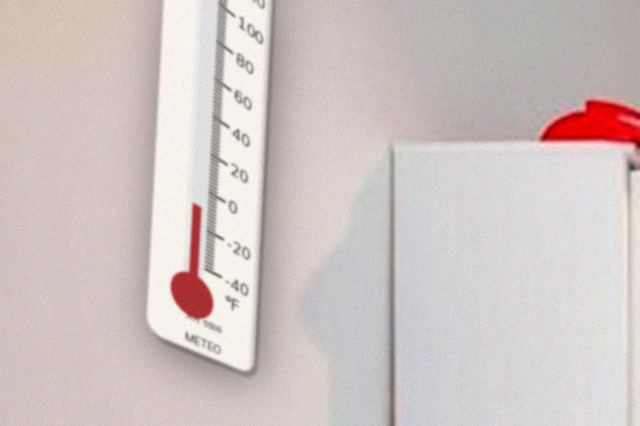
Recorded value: -10 (°F)
